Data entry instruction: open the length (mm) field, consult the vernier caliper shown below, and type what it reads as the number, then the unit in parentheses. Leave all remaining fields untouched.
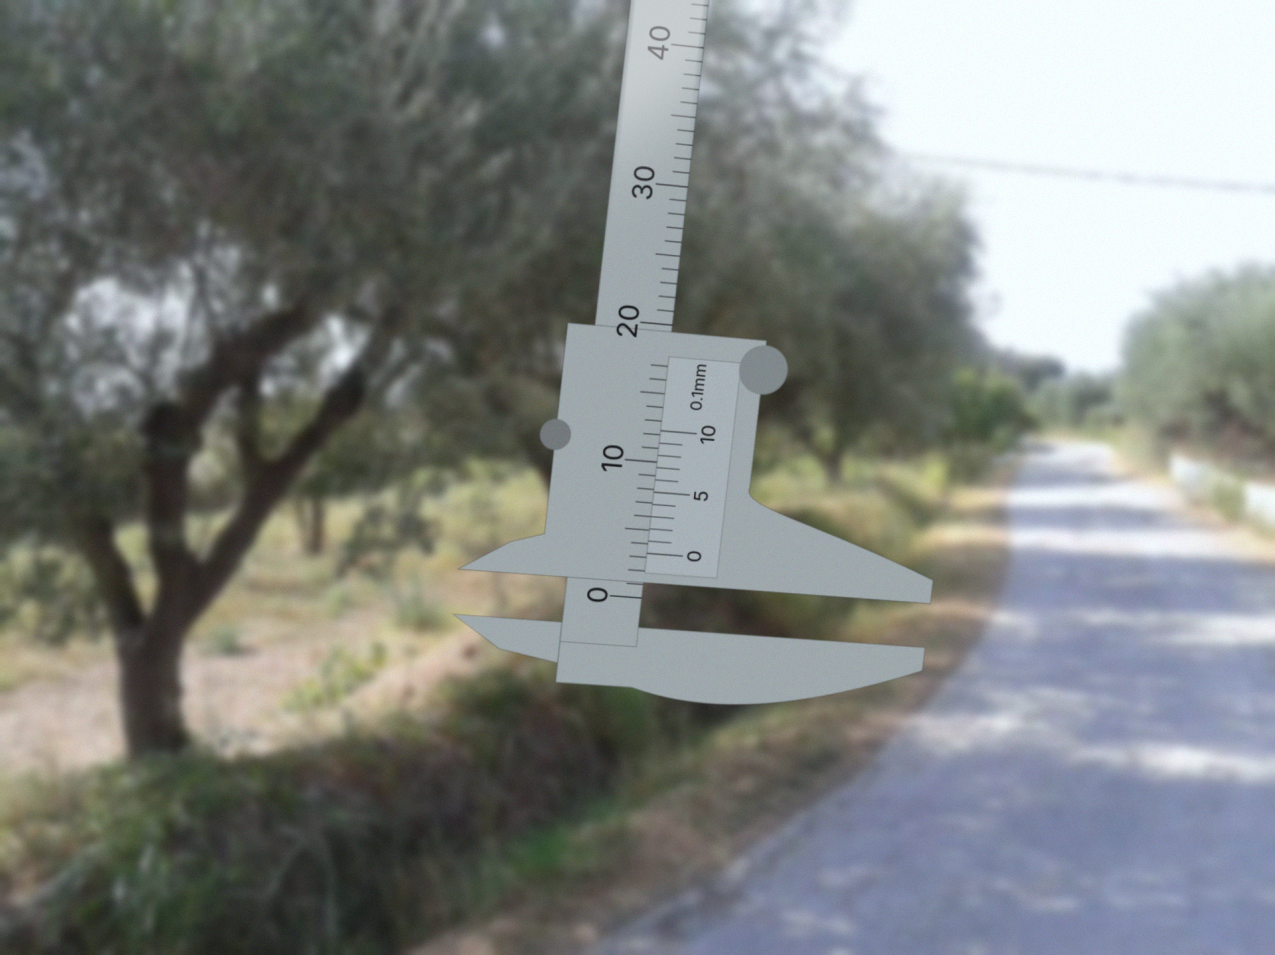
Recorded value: 3.3 (mm)
